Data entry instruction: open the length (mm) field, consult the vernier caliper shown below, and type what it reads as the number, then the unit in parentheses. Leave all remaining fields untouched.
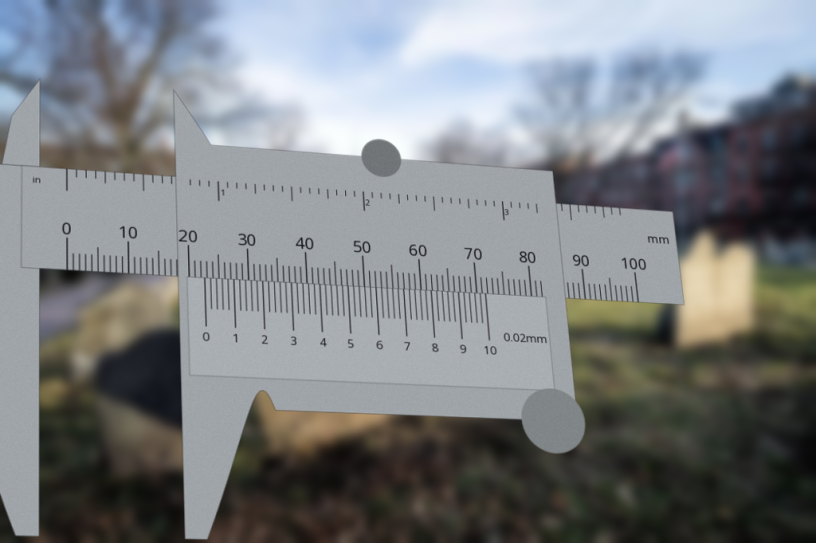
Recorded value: 22.6 (mm)
